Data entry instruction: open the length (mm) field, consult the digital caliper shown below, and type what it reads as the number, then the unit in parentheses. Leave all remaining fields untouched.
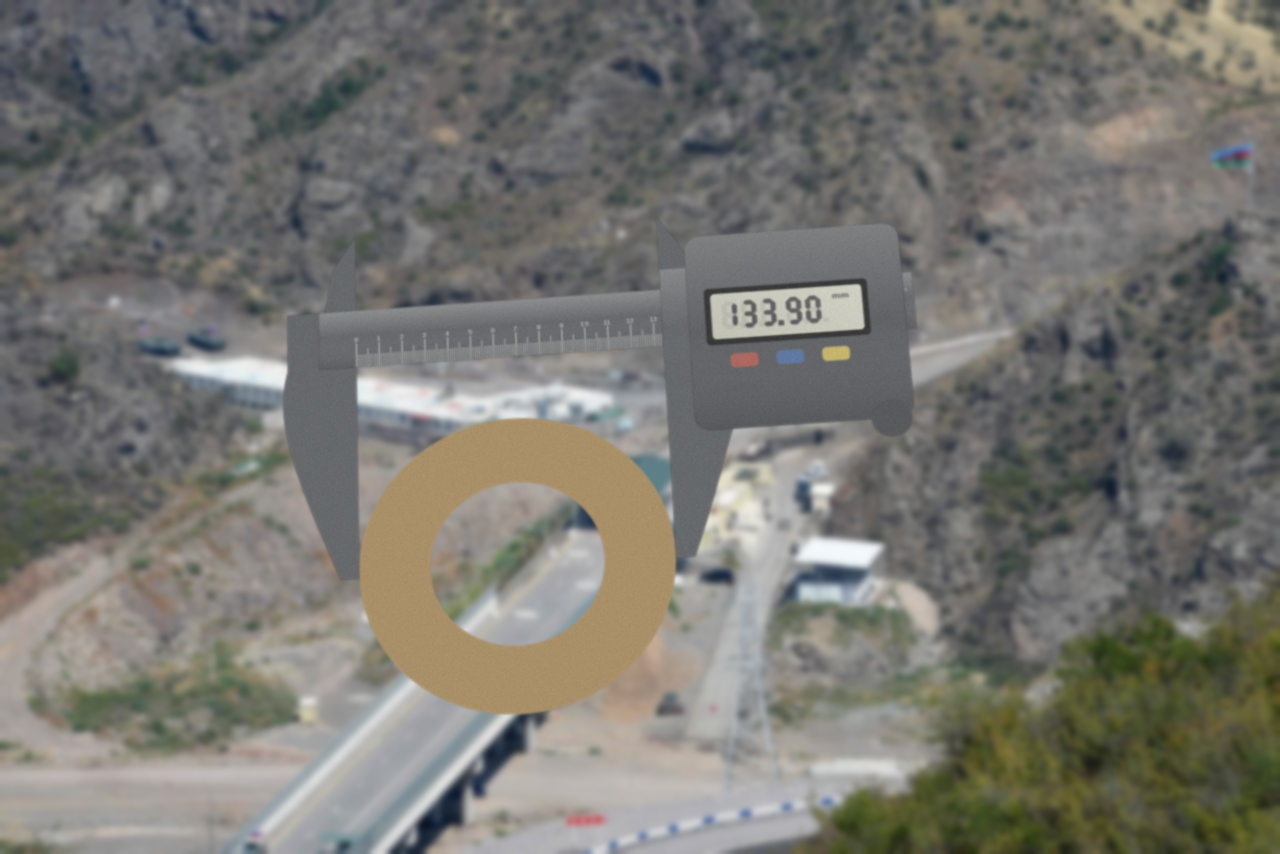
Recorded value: 133.90 (mm)
